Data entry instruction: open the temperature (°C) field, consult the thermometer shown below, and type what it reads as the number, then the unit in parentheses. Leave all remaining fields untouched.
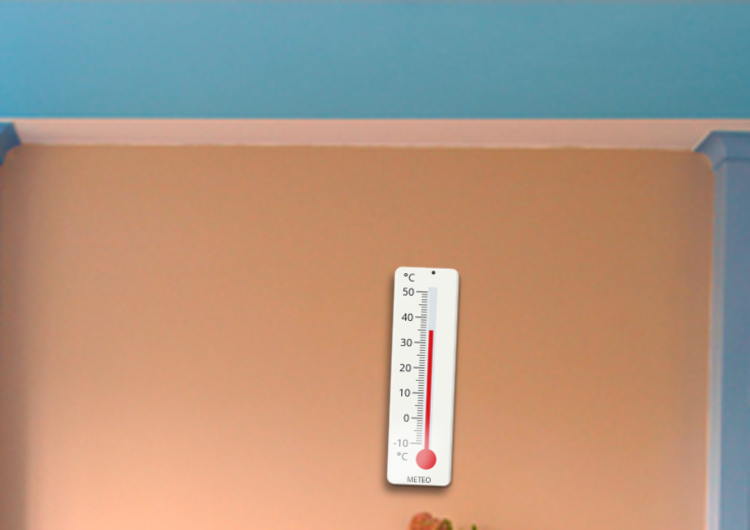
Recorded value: 35 (°C)
